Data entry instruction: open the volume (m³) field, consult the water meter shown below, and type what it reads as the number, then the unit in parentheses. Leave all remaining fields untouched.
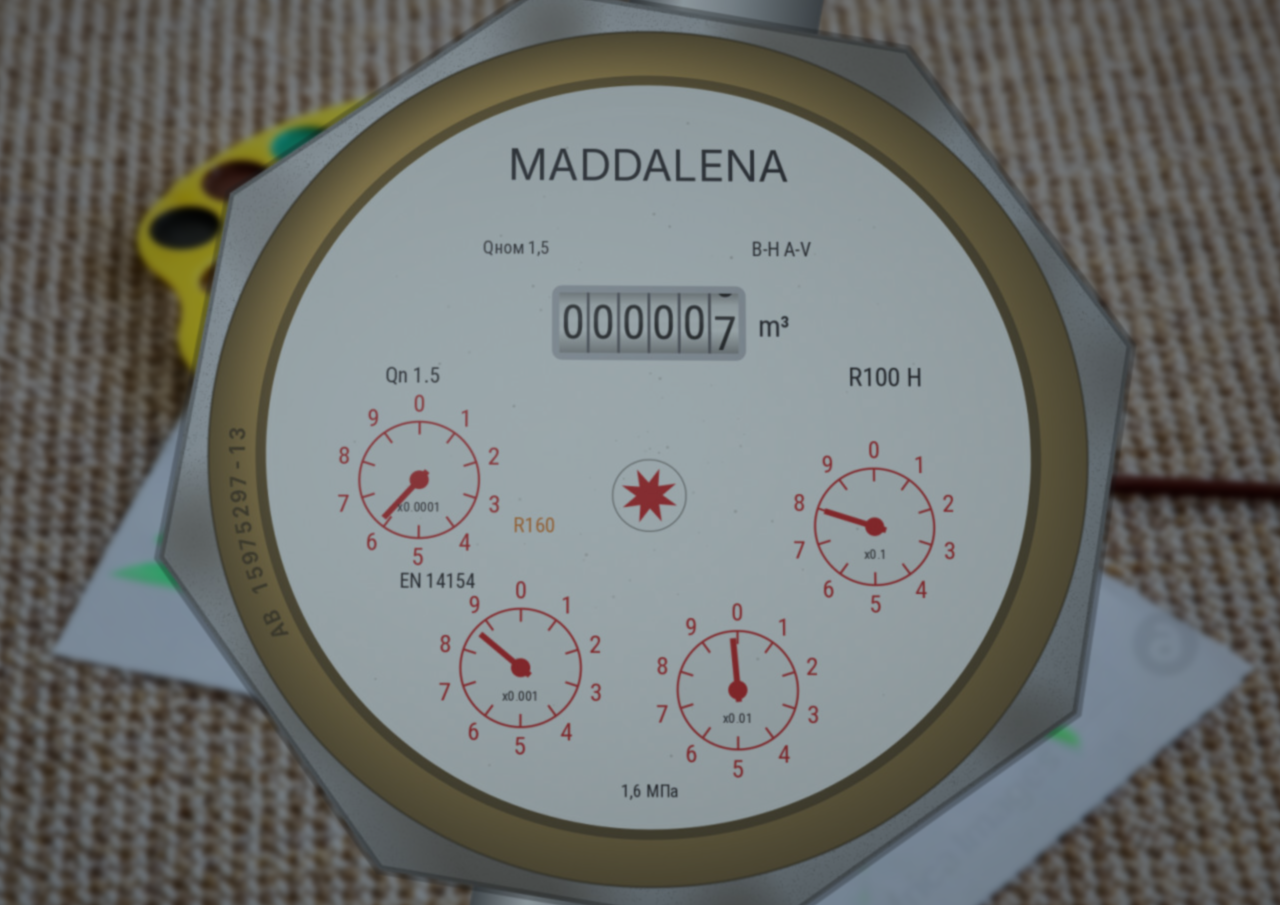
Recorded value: 6.7986 (m³)
